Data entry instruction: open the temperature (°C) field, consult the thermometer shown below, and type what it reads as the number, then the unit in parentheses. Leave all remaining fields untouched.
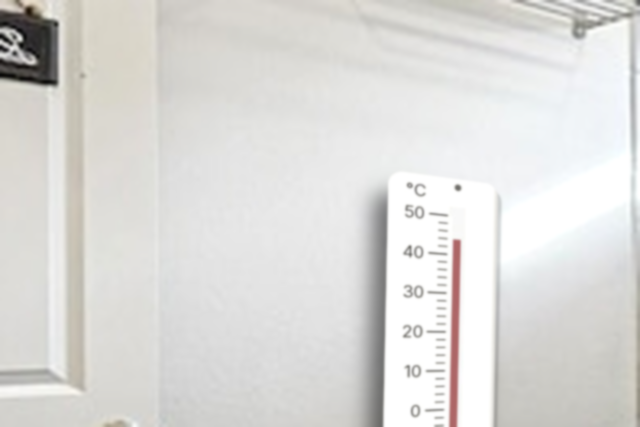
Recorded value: 44 (°C)
